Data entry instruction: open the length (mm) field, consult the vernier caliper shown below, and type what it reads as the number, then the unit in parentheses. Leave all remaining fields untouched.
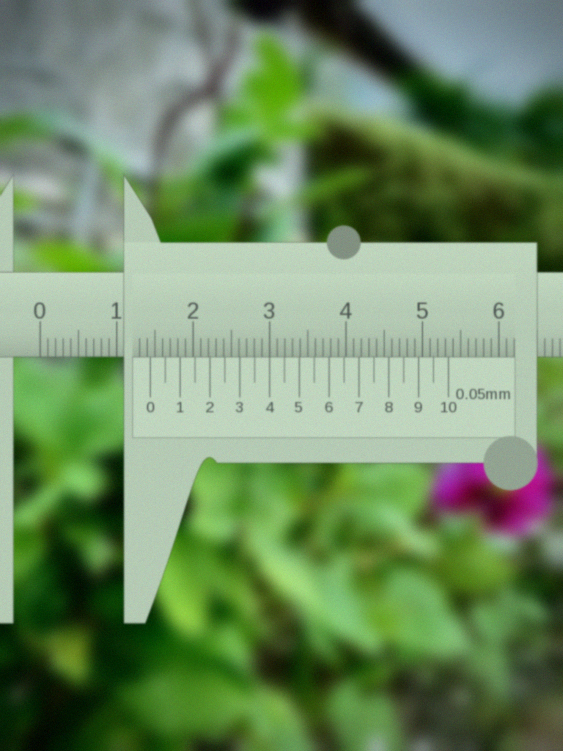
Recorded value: 14.4 (mm)
